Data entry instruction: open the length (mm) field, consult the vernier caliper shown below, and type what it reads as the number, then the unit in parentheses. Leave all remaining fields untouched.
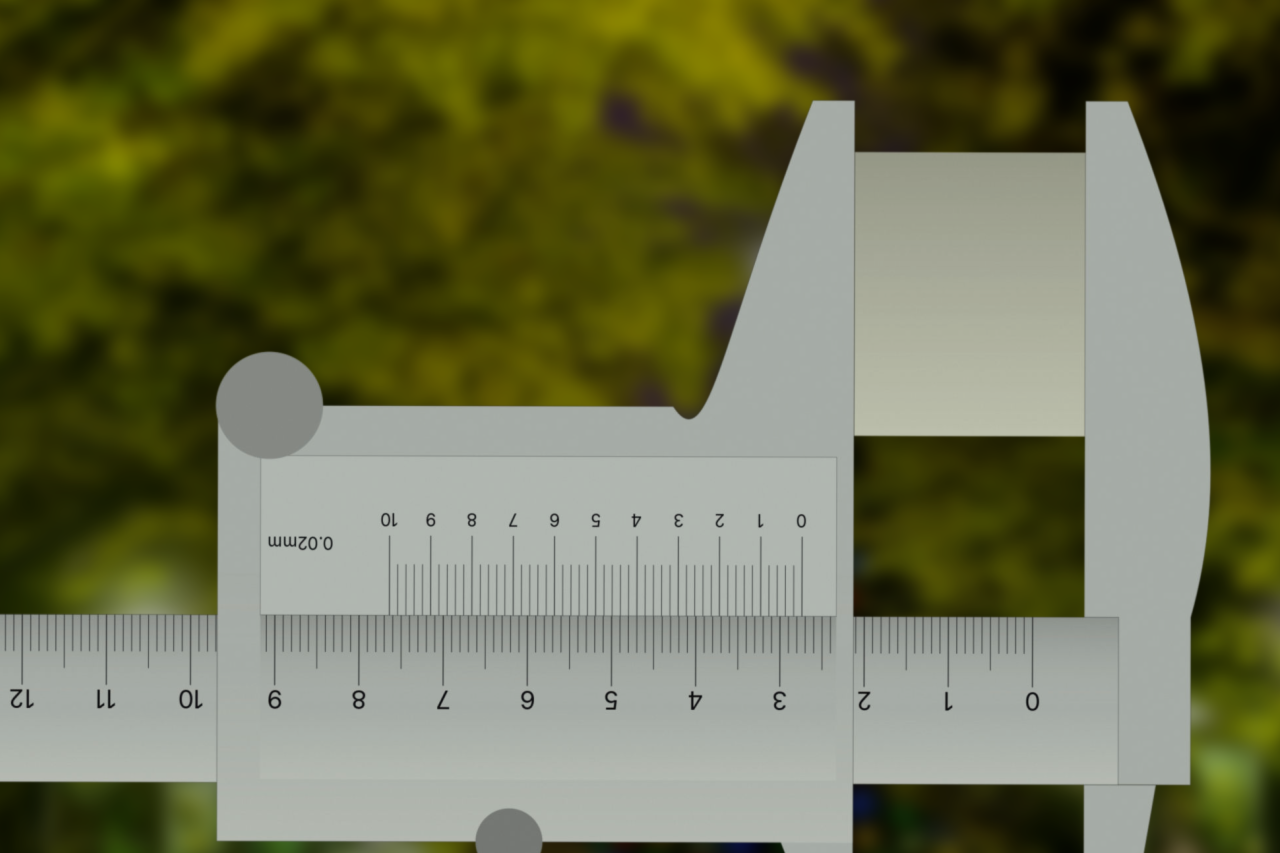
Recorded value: 27.4 (mm)
